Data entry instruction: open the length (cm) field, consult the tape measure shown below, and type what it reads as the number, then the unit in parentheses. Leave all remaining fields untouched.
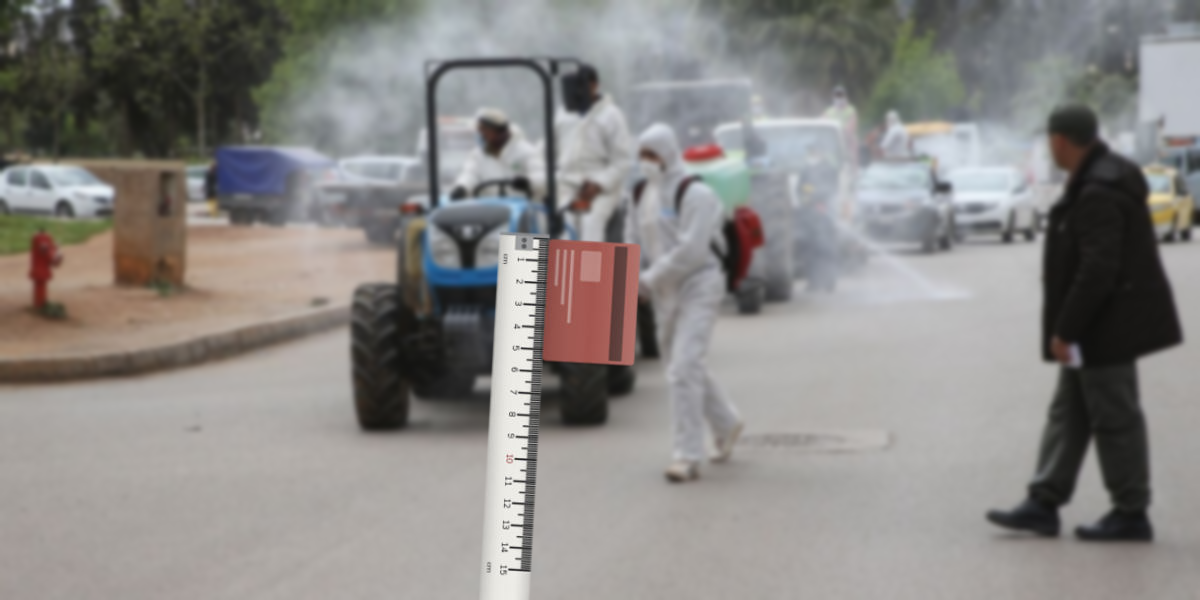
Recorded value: 5.5 (cm)
